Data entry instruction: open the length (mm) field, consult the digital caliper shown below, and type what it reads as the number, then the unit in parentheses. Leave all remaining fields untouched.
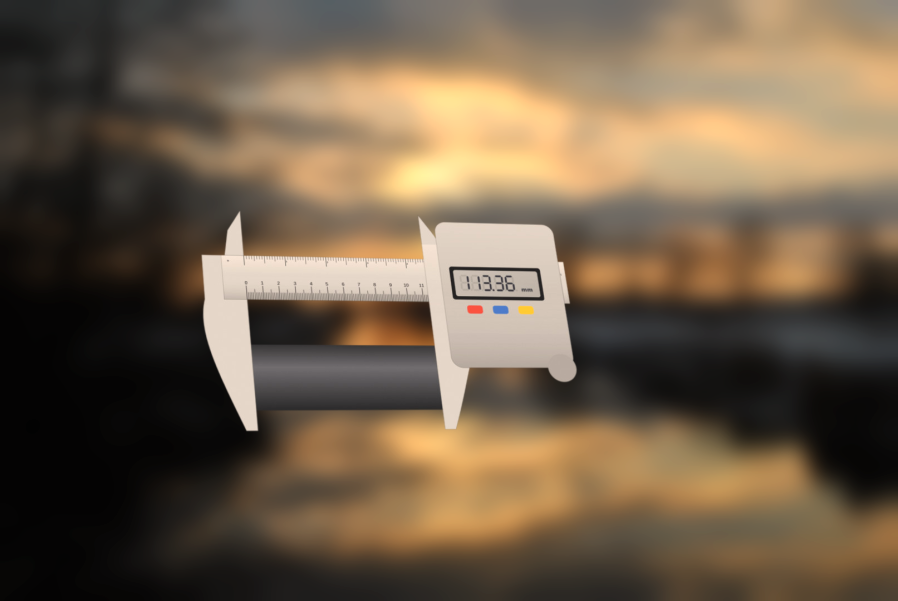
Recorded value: 113.36 (mm)
